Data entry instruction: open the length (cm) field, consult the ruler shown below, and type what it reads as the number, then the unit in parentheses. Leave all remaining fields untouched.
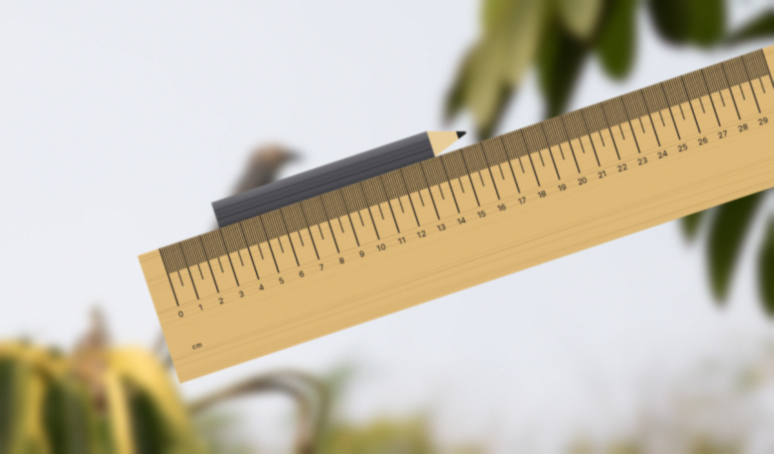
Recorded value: 12.5 (cm)
